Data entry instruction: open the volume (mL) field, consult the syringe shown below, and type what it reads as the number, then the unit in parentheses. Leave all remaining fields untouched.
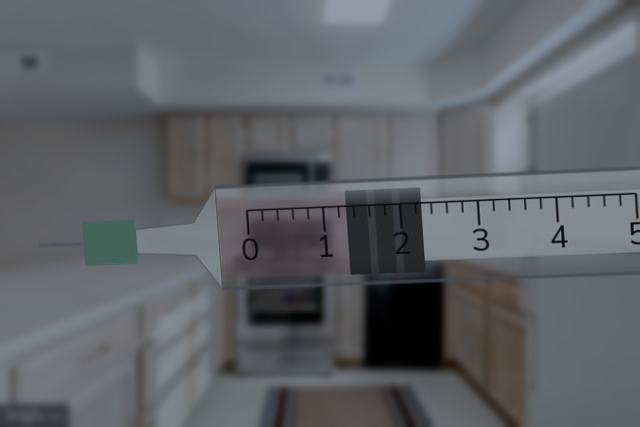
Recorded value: 1.3 (mL)
